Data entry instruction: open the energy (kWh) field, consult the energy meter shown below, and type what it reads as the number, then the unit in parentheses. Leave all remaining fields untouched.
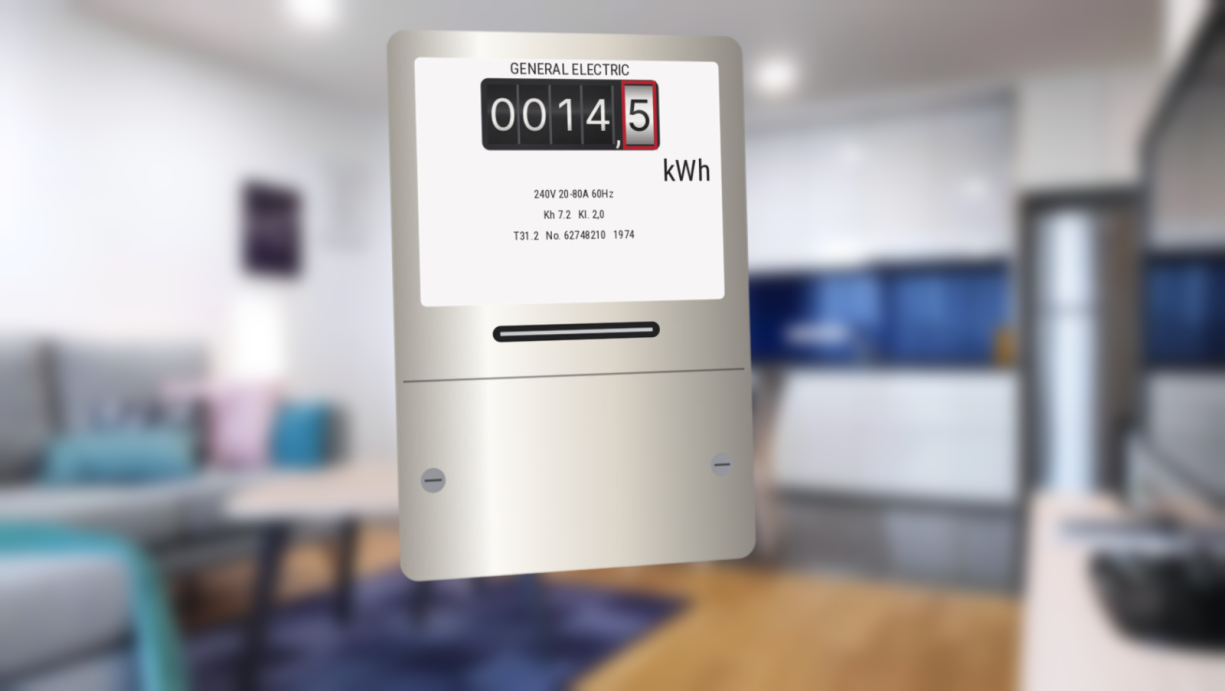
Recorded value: 14.5 (kWh)
